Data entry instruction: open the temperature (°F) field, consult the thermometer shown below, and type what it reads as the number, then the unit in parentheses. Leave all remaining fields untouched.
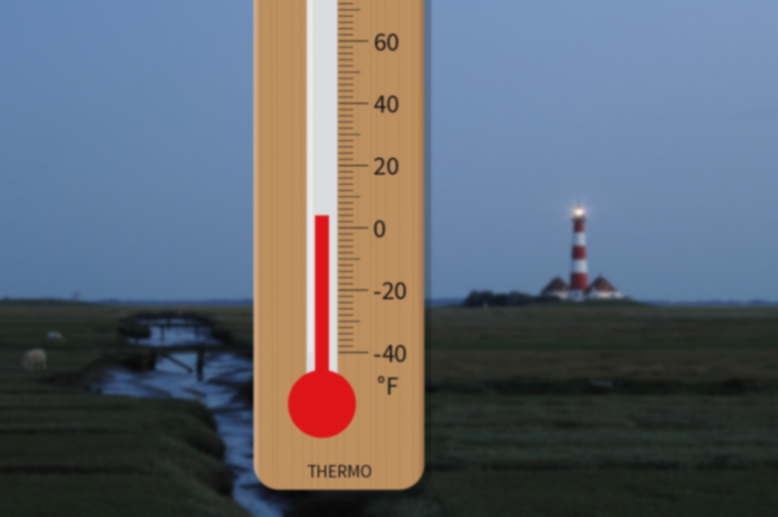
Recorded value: 4 (°F)
